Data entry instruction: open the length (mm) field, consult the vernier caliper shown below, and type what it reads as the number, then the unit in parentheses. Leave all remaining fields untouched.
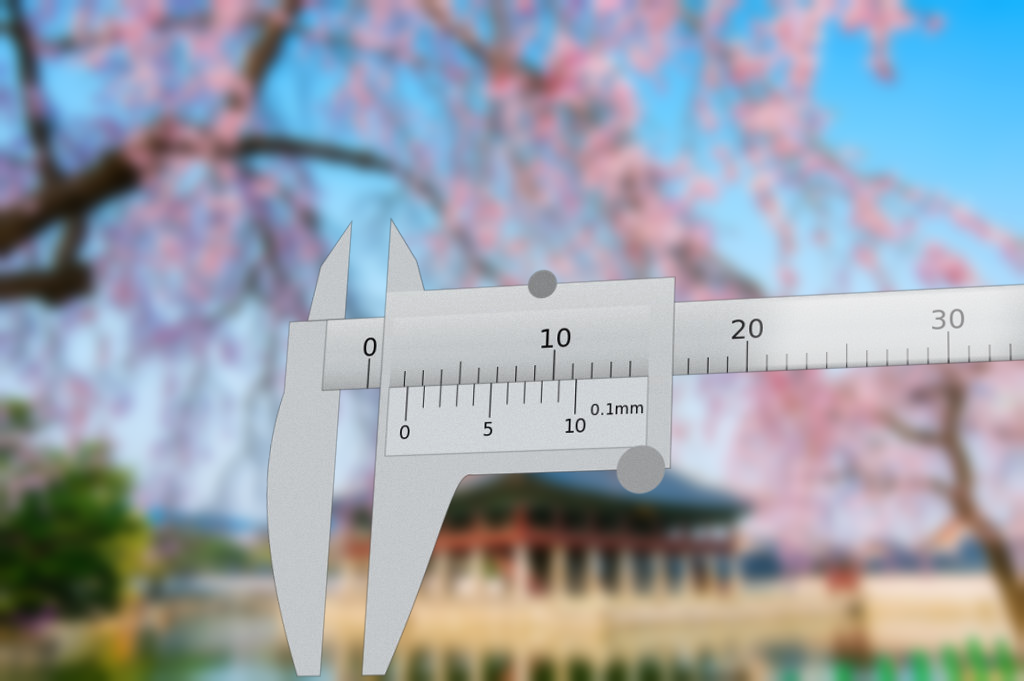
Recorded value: 2.2 (mm)
